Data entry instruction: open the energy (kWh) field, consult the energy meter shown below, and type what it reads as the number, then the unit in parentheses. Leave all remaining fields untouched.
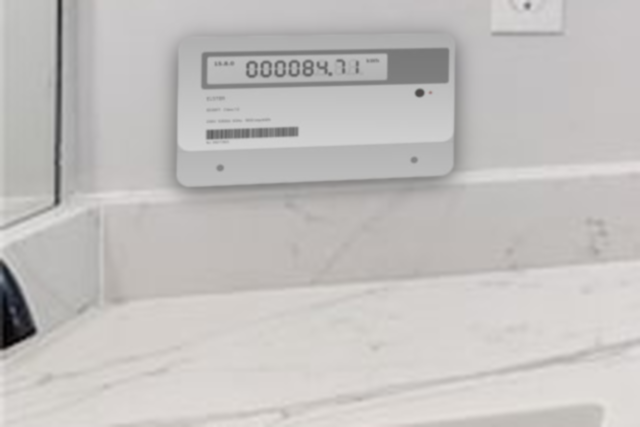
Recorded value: 84.71 (kWh)
